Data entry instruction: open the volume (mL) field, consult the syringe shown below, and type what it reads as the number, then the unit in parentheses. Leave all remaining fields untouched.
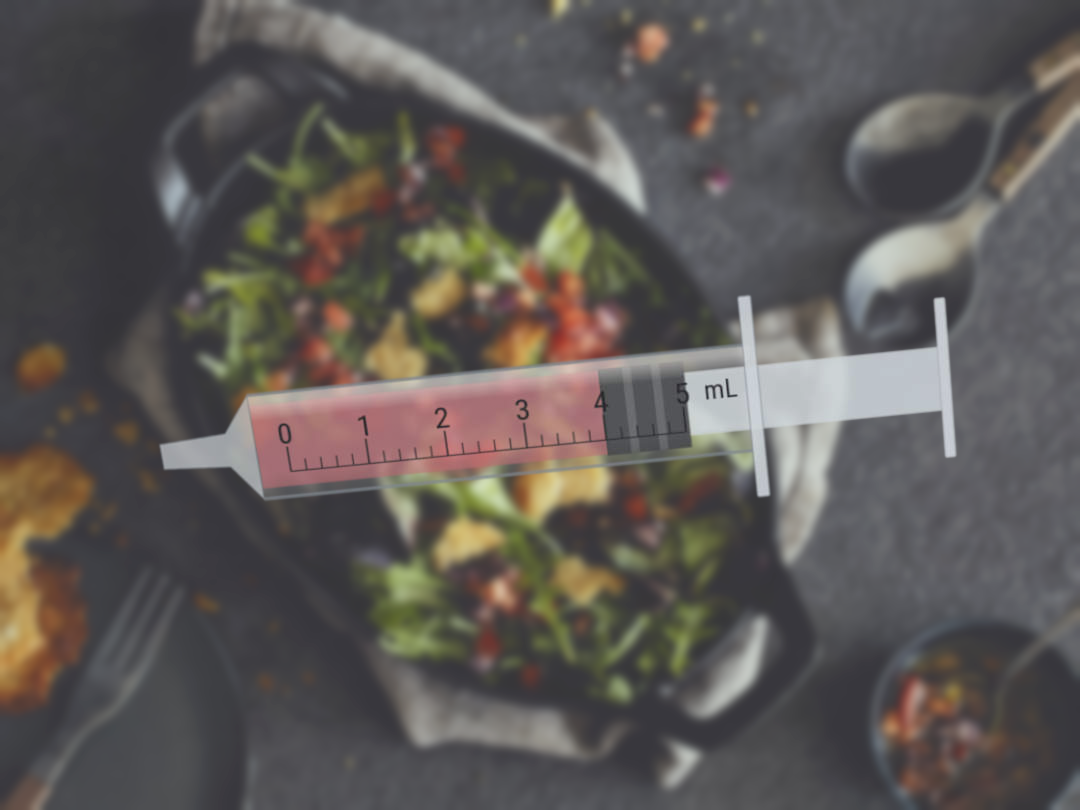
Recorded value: 4 (mL)
